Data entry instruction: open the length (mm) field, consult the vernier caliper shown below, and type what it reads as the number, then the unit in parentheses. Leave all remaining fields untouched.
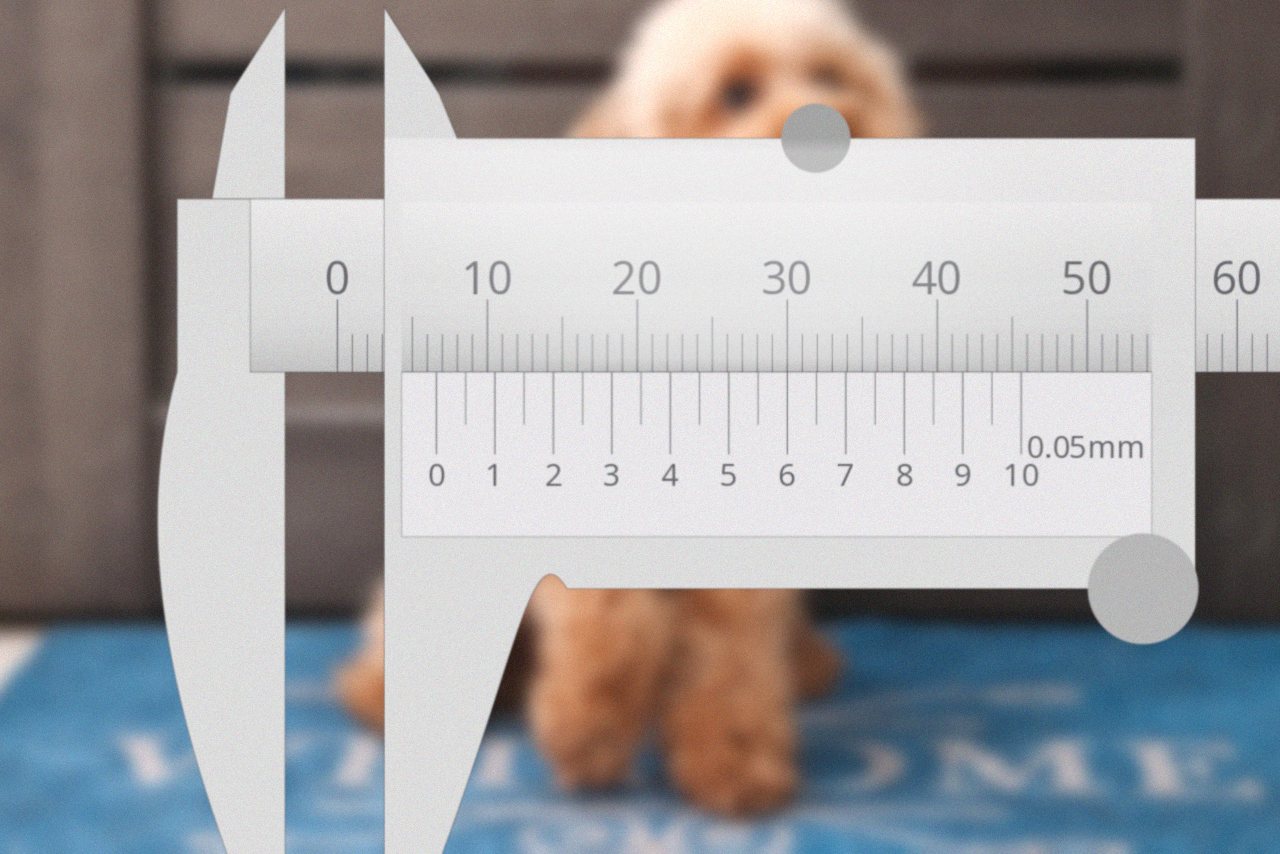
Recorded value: 6.6 (mm)
